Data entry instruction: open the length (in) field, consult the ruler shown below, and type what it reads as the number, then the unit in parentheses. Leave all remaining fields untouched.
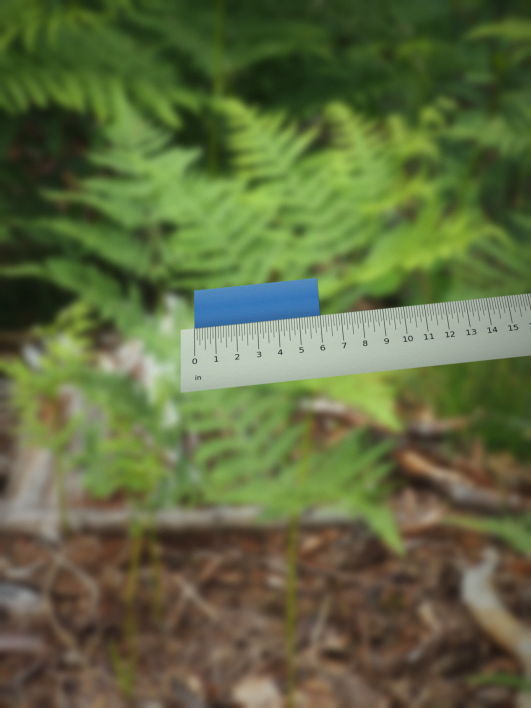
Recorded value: 6 (in)
